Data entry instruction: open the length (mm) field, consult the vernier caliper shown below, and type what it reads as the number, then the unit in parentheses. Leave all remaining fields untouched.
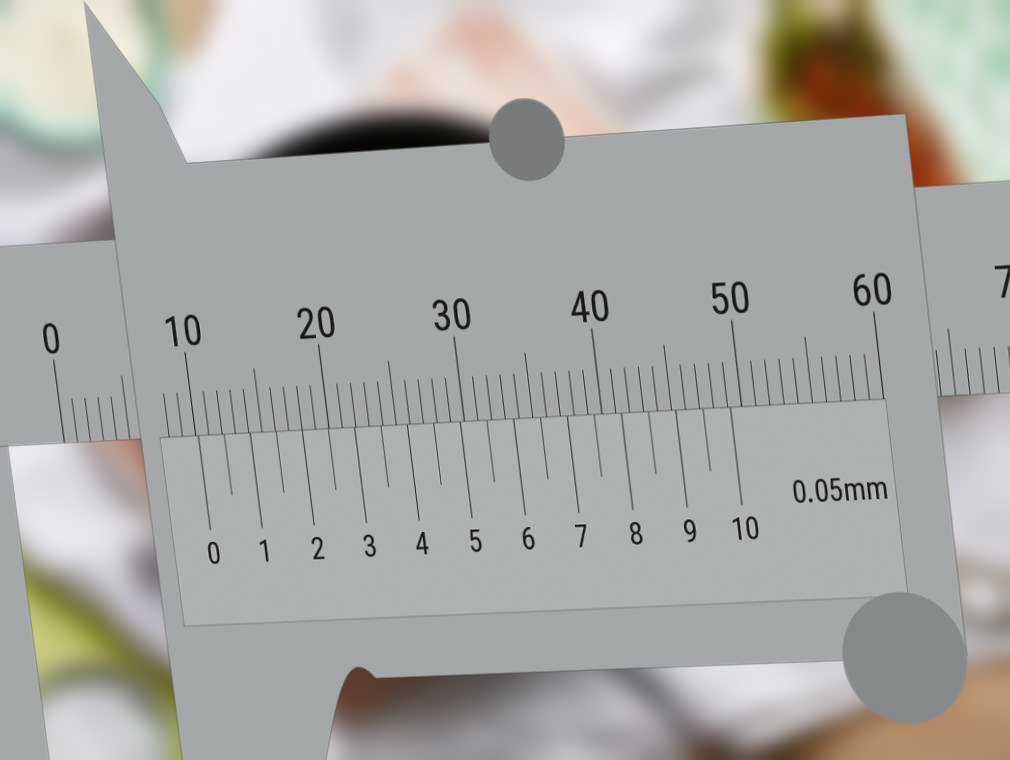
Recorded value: 10.2 (mm)
